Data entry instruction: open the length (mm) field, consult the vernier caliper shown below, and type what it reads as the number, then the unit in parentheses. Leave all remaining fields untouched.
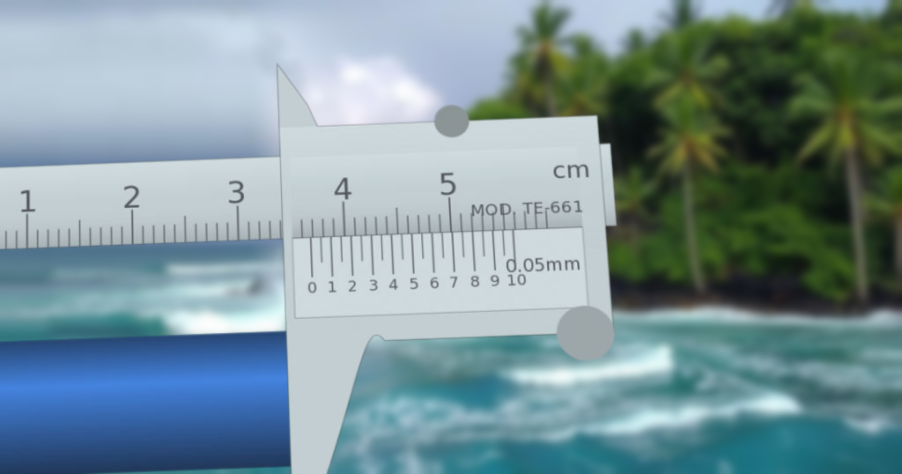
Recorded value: 36.8 (mm)
